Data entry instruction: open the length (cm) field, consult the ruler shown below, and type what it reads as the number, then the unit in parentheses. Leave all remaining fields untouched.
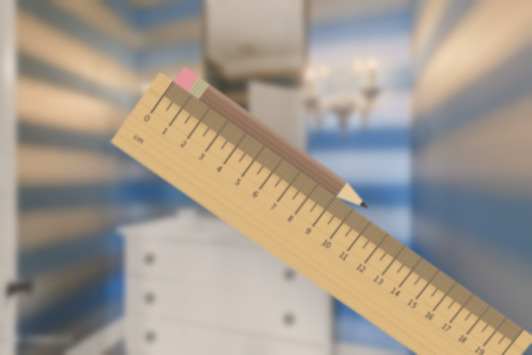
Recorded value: 10.5 (cm)
